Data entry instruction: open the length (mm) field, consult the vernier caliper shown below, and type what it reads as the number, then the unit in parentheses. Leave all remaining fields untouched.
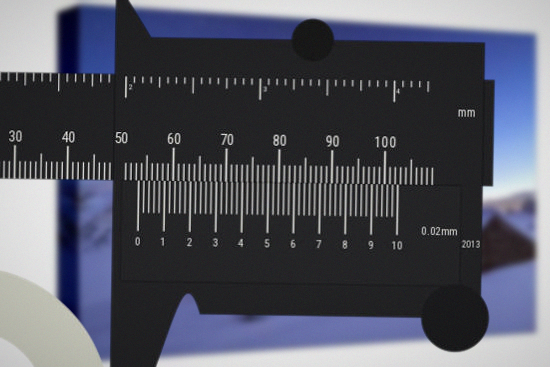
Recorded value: 53.5 (mm)
